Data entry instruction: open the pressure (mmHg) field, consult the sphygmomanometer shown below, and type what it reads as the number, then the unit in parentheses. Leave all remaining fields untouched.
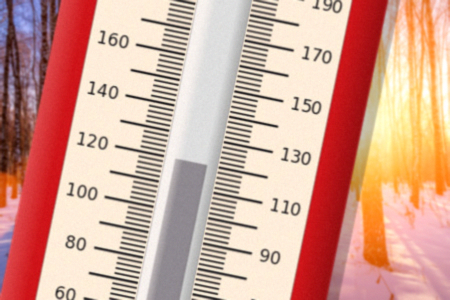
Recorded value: 120 (mmHg)
